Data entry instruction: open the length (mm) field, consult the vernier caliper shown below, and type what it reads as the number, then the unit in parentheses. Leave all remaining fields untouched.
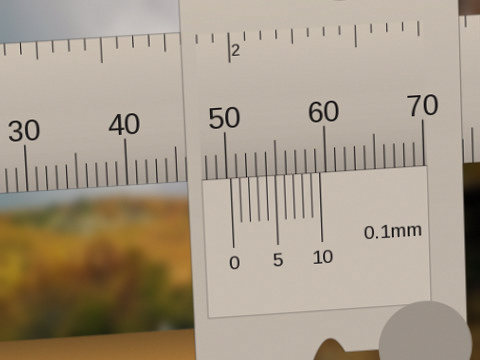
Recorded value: 50.4 (mm)
